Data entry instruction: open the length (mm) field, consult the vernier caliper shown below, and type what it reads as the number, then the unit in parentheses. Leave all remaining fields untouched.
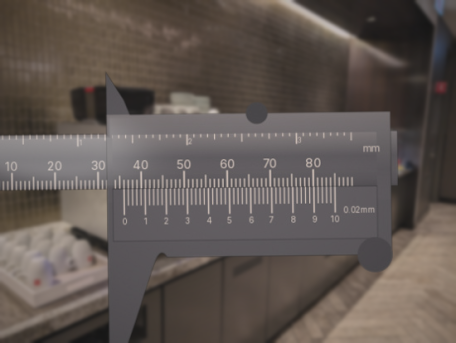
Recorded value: 36.0 (mm)
